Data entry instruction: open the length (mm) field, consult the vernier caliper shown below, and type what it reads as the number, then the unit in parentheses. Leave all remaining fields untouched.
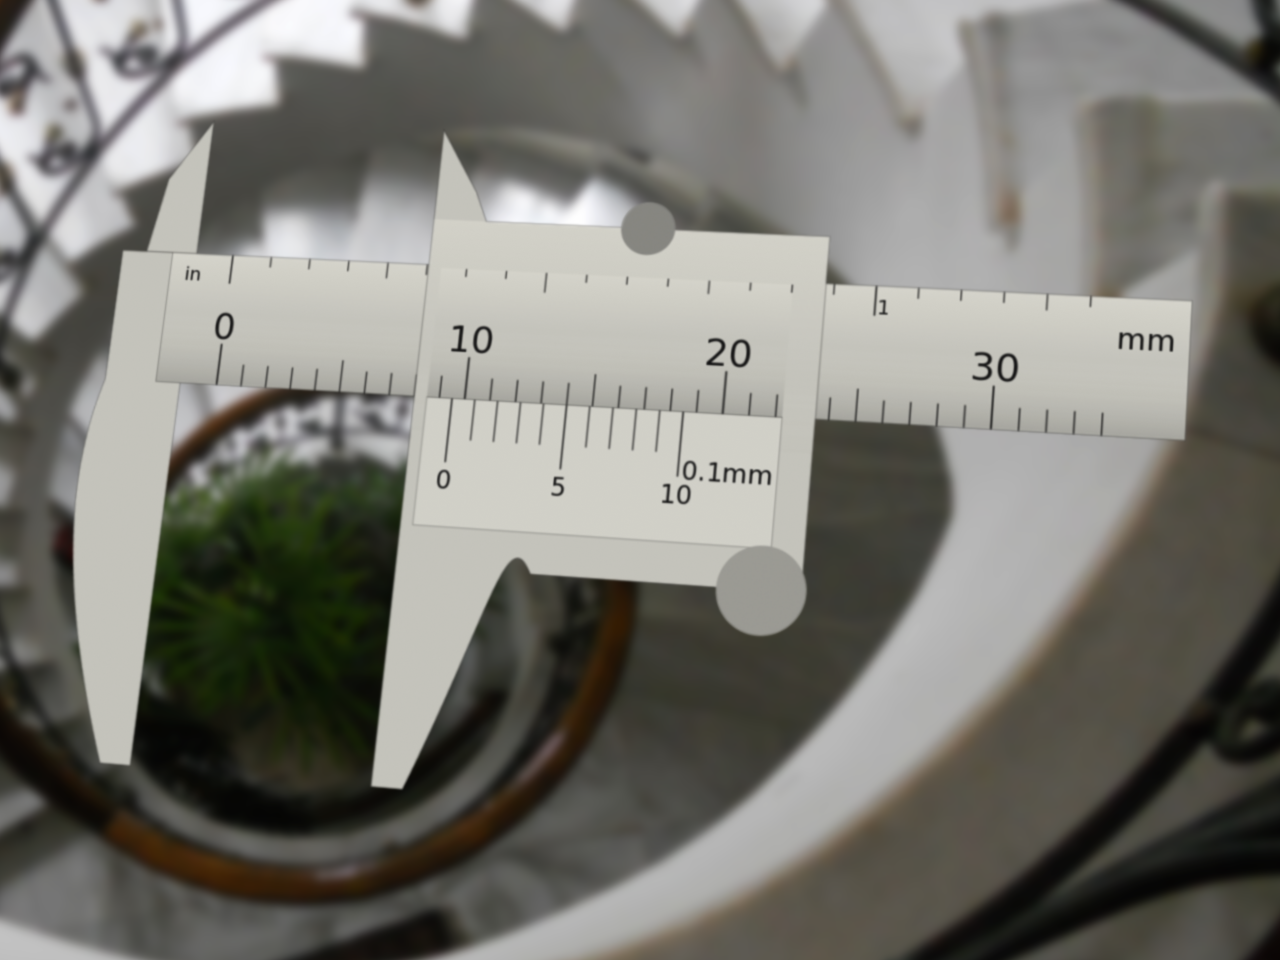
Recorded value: 9.5 (mm)
